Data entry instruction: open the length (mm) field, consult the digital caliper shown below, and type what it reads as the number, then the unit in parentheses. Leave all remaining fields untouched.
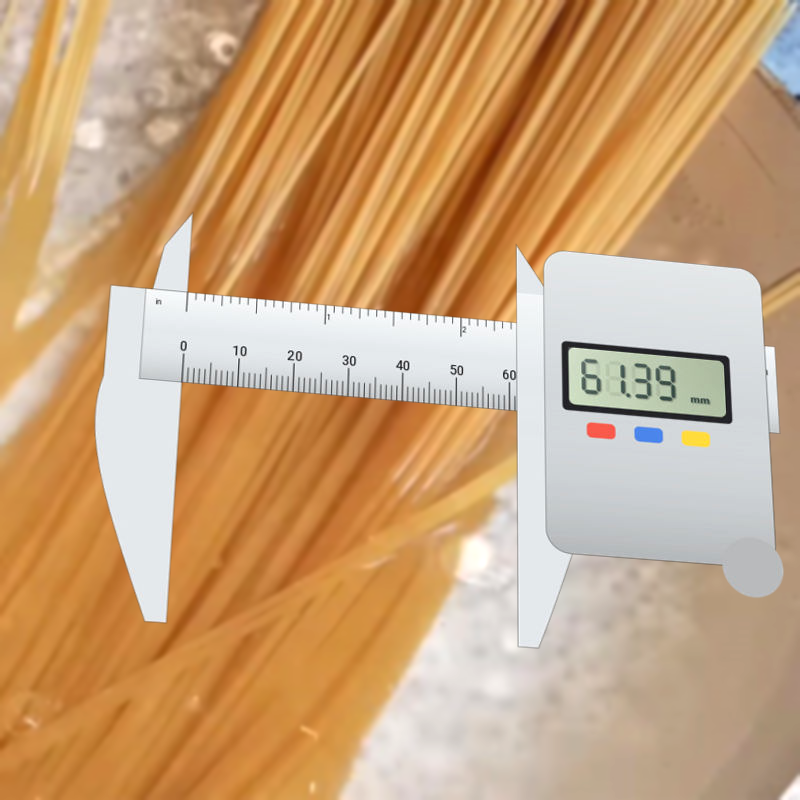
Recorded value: 61.39 (mm)
